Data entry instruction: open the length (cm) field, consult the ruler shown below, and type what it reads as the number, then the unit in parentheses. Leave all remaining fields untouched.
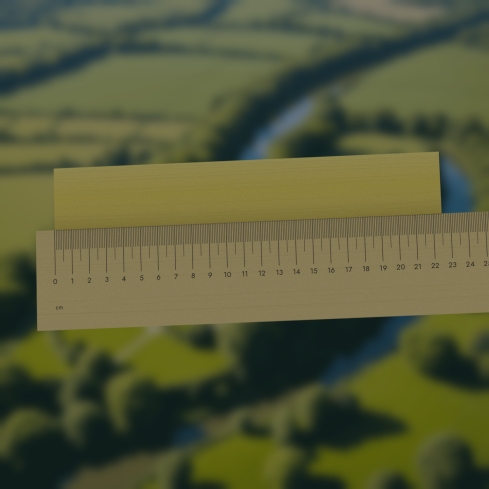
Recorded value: 22.5 (cm)
